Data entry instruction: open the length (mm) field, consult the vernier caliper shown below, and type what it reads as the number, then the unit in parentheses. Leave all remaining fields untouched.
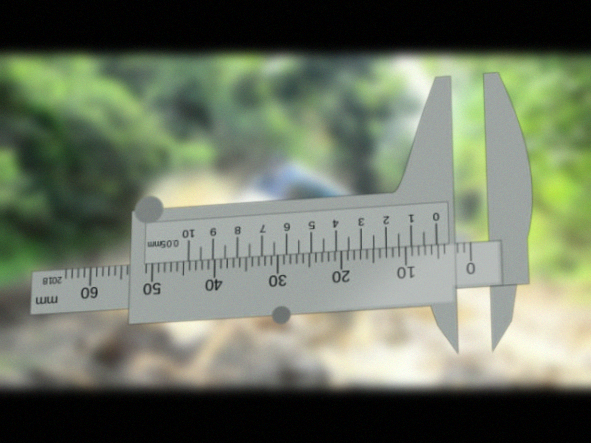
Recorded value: 5.2 (mm)
